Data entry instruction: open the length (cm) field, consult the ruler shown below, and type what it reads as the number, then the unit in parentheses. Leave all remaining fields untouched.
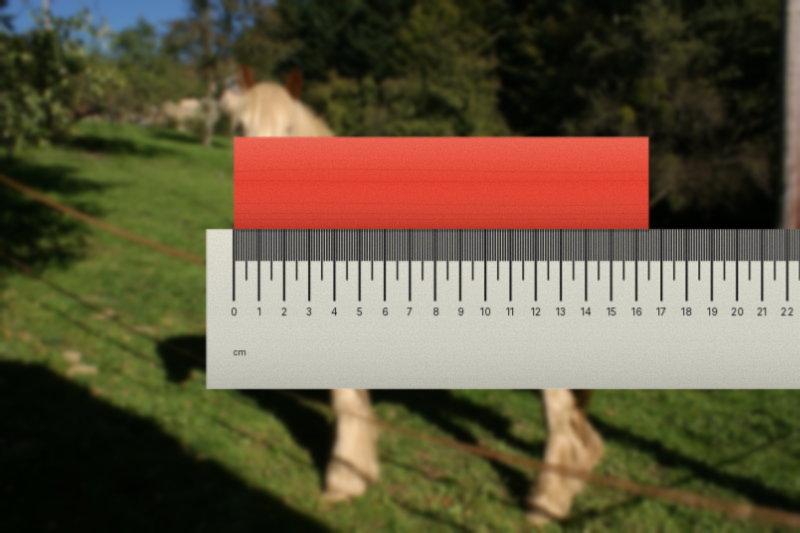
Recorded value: 16.5 (cm)
